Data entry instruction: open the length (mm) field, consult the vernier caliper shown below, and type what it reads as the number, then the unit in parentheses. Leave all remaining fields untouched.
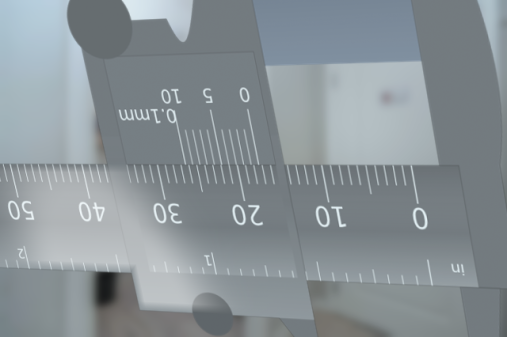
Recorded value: 17.4 (mm)
